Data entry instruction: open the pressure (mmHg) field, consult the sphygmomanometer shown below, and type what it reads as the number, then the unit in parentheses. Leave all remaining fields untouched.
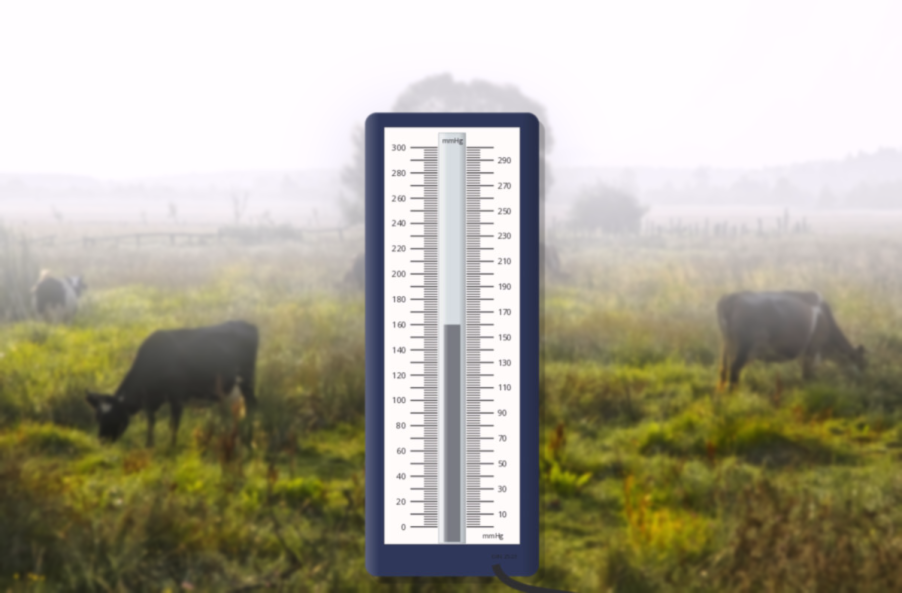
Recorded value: 160 (mmHg)
